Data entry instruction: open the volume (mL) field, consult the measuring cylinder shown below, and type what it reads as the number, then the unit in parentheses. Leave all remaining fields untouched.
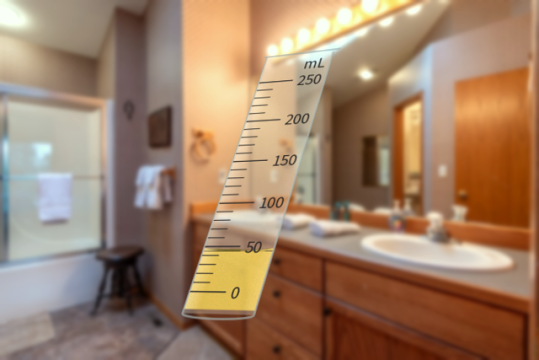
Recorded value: 45 (mL)
